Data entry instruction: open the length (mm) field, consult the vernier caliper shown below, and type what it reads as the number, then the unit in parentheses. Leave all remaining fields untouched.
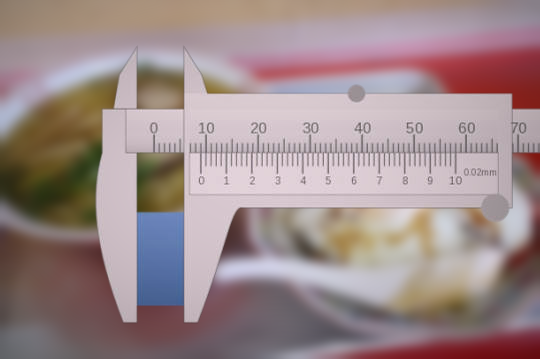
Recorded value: 9.0 (mm)
